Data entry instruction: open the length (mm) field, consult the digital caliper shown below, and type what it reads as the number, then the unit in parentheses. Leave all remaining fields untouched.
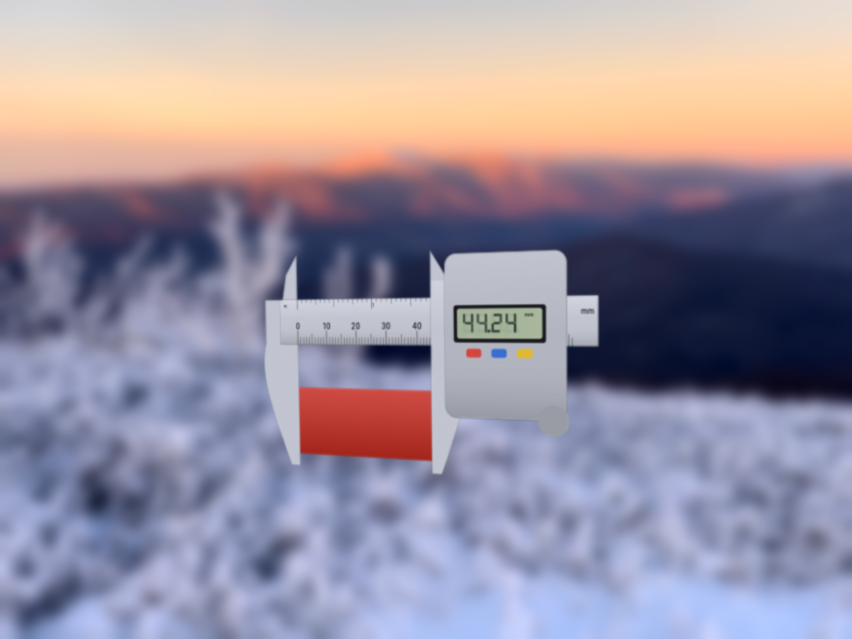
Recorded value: 44.24 (mm)
